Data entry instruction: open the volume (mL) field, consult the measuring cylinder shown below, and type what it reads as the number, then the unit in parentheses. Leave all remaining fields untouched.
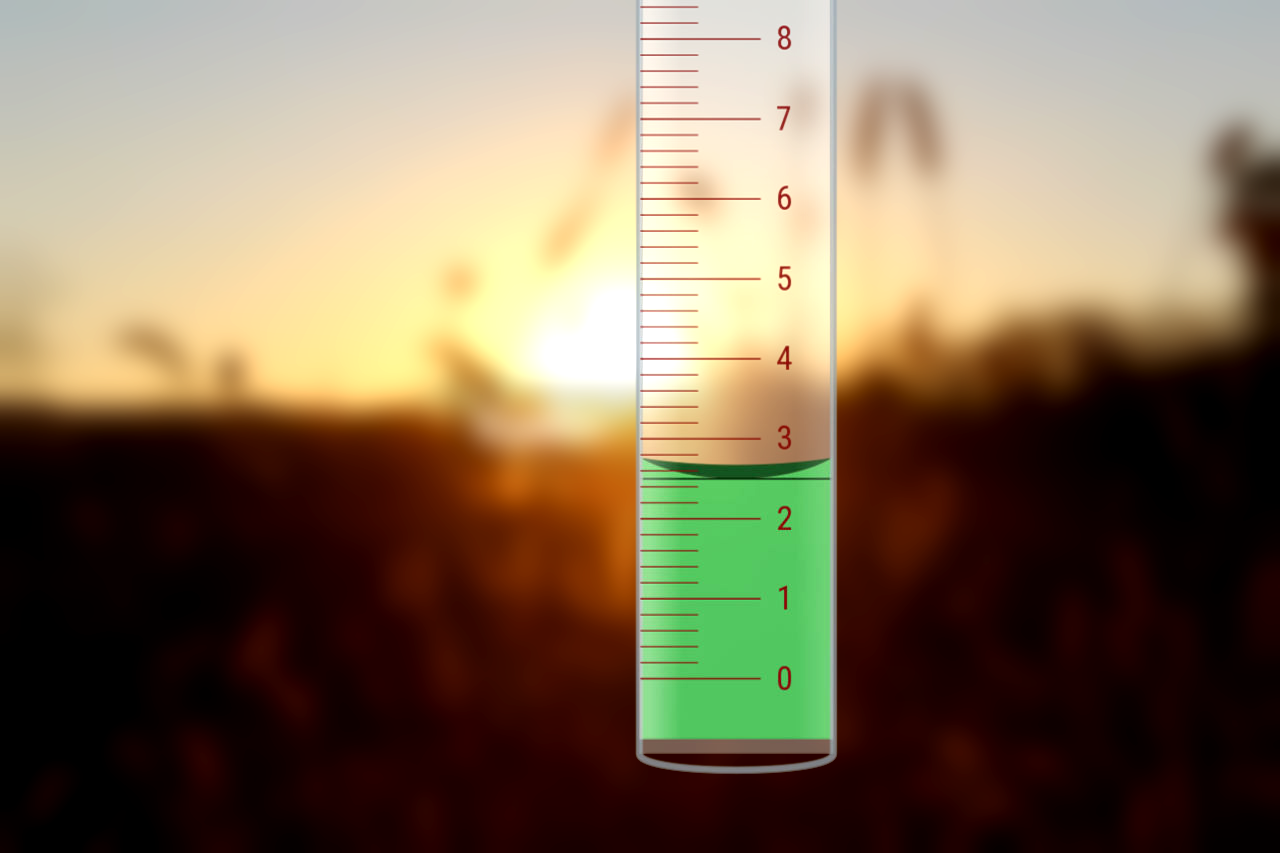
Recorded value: 2.5 (mL)
